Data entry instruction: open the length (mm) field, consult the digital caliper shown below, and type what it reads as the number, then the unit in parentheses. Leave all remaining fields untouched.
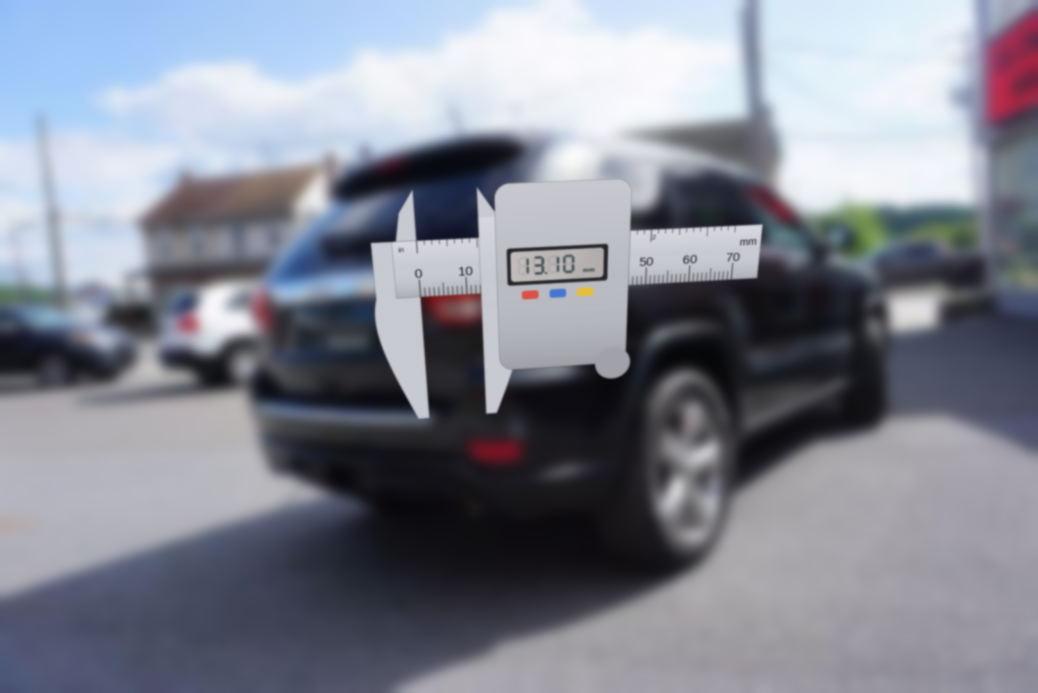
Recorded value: 13.10 (mm)
